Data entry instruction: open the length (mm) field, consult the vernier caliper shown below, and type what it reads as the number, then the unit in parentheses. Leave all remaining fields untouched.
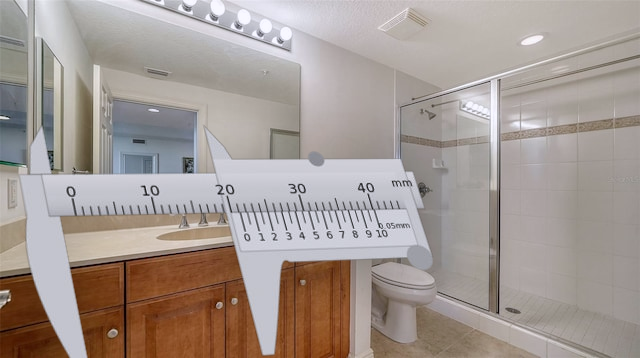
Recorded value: 21.2 (mm)
